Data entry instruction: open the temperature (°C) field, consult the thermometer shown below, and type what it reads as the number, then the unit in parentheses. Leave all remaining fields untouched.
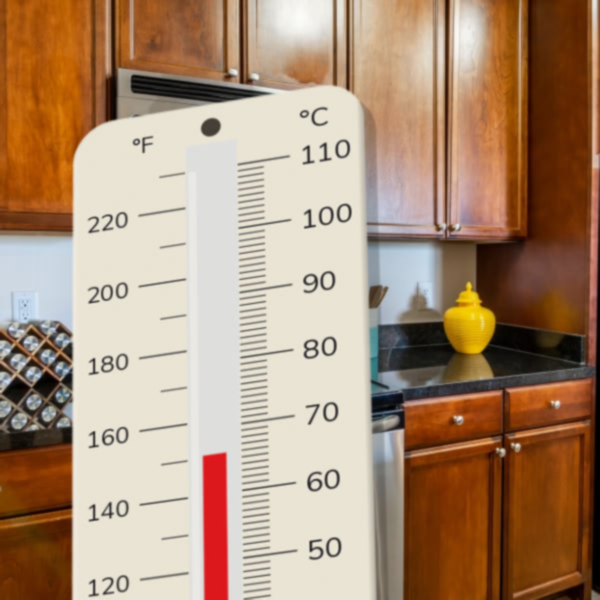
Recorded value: 66 (°C)
